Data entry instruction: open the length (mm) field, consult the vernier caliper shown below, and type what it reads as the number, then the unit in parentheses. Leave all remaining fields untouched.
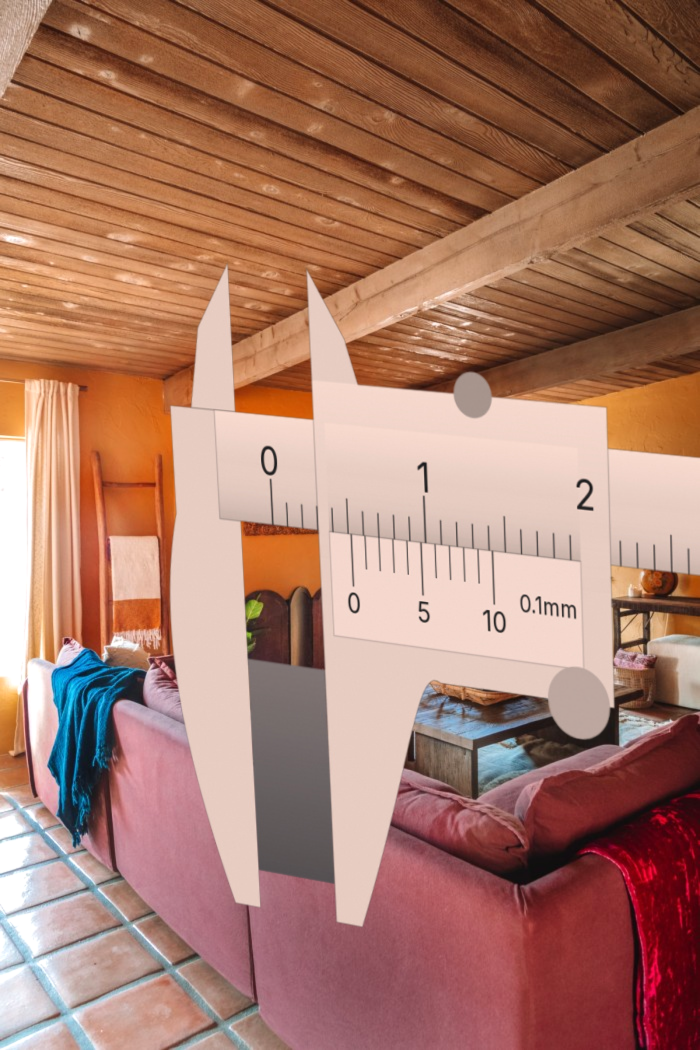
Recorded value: 5.2 (mm)
